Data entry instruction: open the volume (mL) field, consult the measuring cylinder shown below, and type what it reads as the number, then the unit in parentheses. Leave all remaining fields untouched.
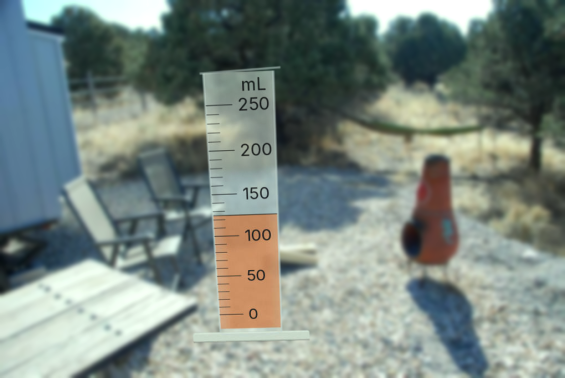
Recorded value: 125 (mL)
